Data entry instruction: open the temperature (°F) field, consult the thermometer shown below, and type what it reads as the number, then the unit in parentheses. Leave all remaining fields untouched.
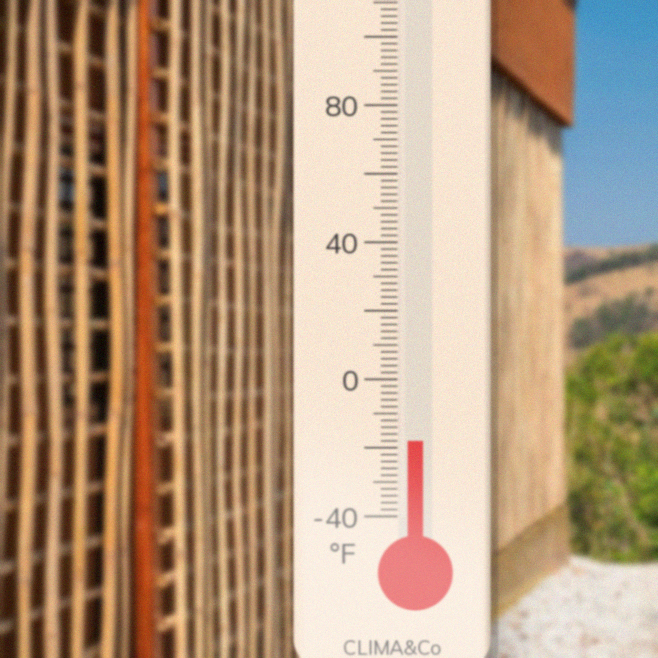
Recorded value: -18 (°F)
